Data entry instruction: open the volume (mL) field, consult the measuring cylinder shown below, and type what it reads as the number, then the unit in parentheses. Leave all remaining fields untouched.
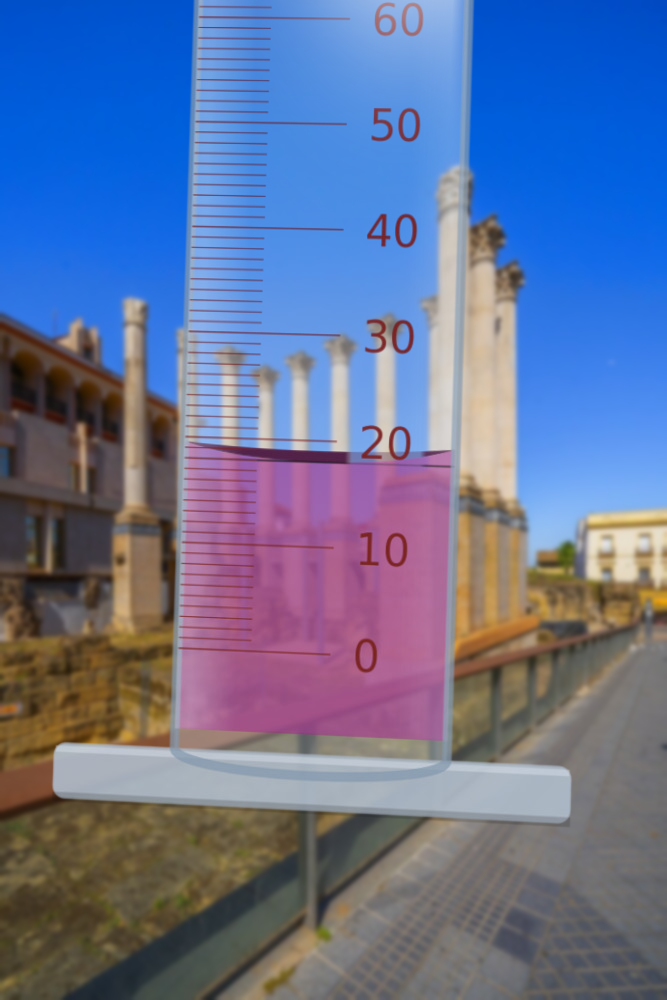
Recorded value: 18 (mL)
